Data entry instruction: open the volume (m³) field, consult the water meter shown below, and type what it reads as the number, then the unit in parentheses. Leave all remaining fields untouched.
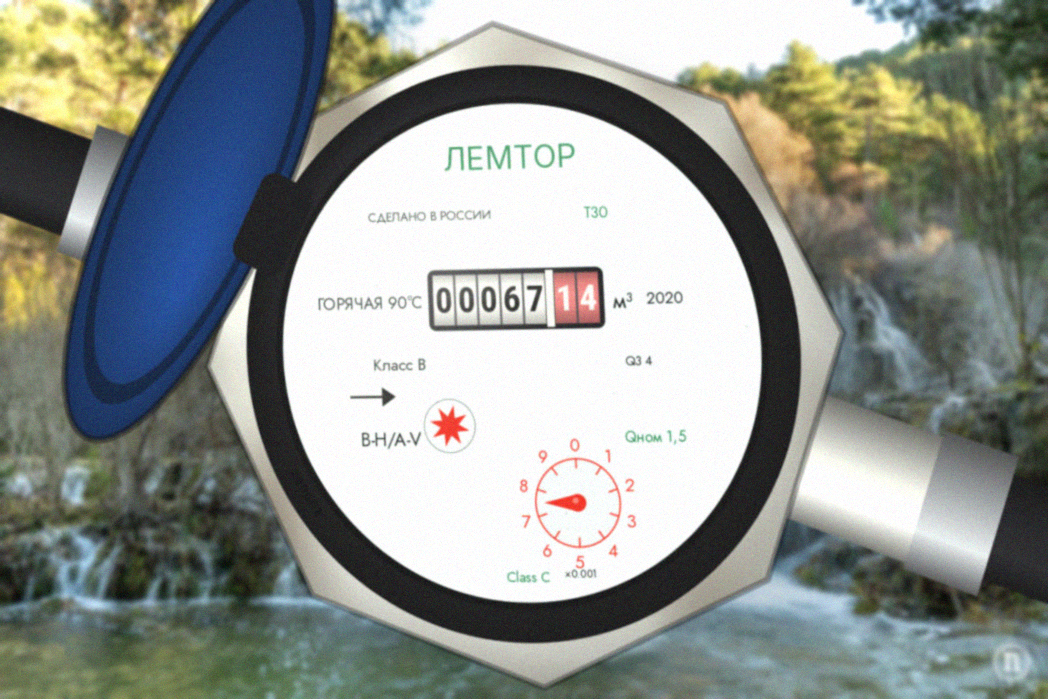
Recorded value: 67.147 (m³)
